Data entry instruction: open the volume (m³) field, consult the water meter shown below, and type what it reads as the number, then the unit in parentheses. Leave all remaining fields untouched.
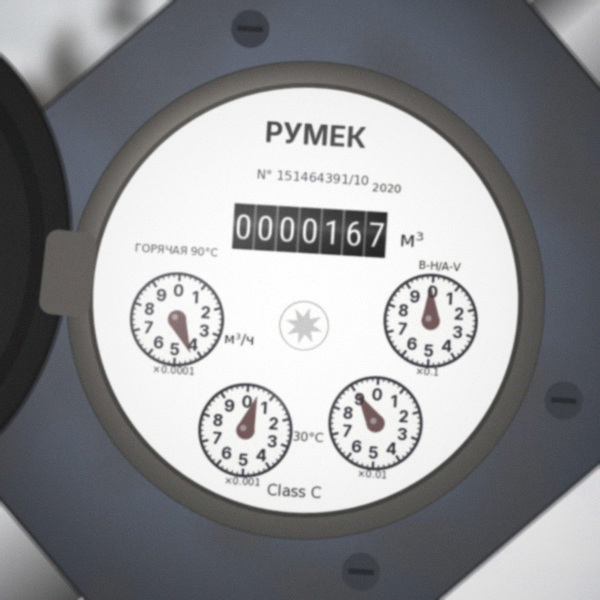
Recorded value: 166.9904 (m³)
